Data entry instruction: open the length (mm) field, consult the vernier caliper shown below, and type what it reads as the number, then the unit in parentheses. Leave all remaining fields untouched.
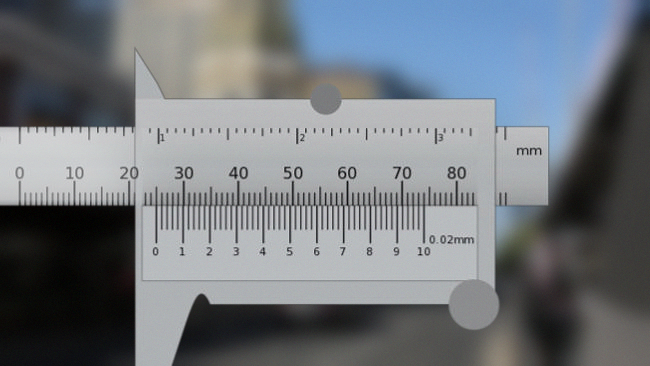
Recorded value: 25.0 (mm)
